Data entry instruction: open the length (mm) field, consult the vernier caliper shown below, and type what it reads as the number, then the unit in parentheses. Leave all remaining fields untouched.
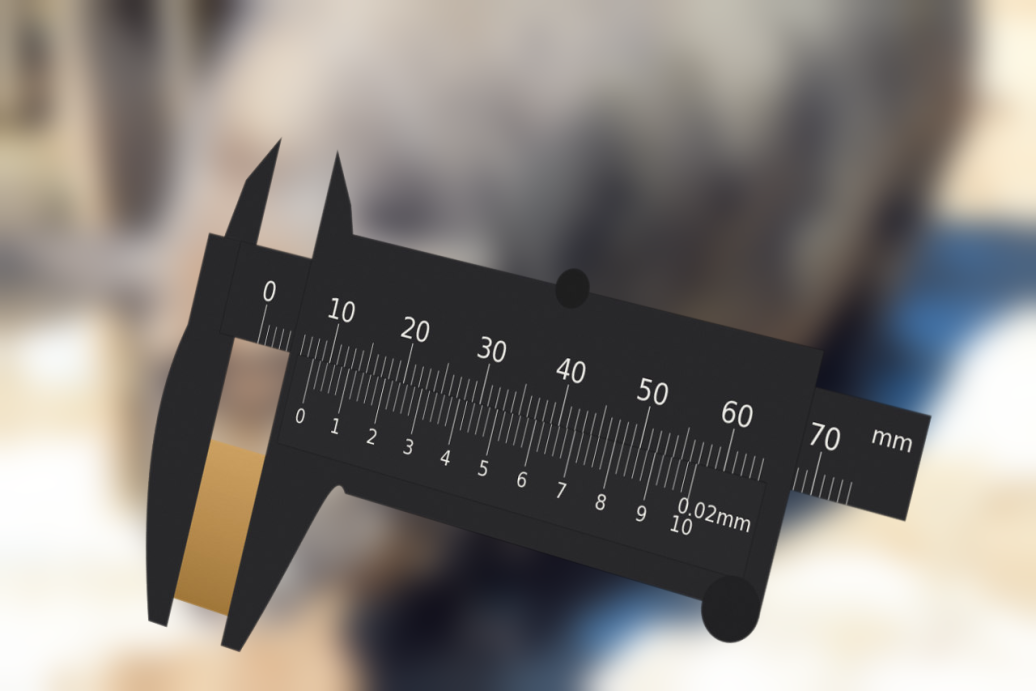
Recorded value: 7.8 (mm)
